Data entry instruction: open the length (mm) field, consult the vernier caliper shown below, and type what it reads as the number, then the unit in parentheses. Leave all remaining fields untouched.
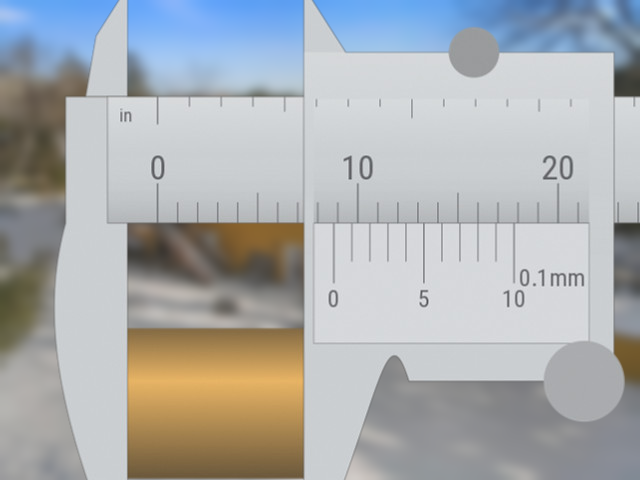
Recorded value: 8.8 (mm)
